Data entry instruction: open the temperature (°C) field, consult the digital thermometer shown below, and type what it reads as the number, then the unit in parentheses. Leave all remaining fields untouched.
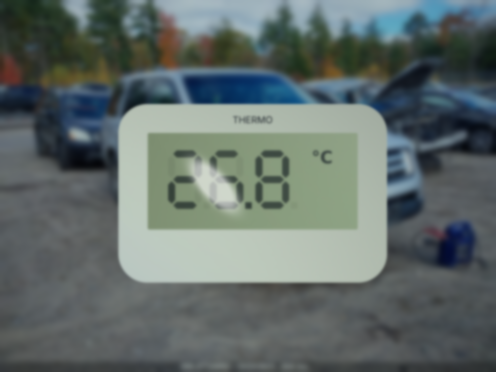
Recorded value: 26.8 (°C)
